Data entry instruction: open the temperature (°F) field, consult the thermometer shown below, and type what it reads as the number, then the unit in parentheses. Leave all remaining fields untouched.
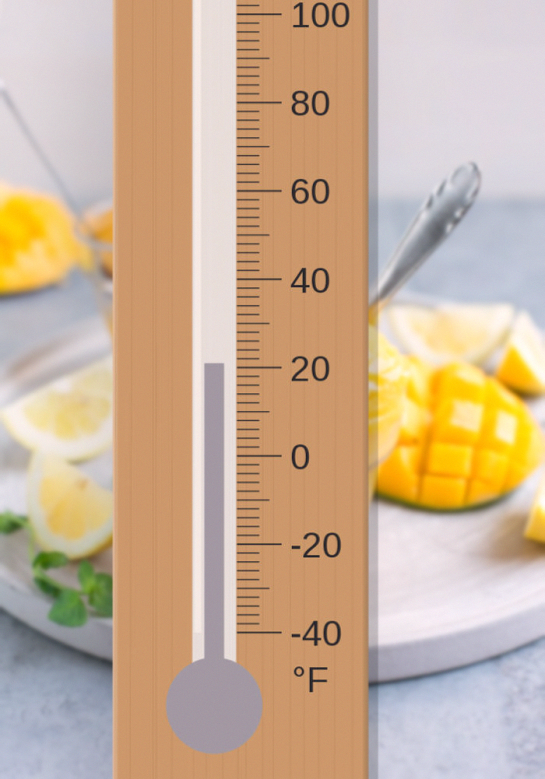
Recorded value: 21 (°F)
